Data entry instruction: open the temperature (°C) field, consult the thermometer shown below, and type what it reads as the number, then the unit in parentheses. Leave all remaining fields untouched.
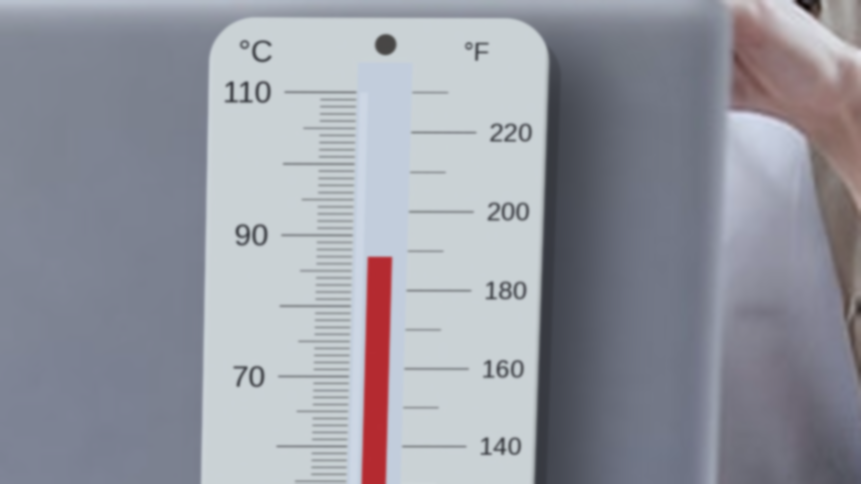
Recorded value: 87 (°C)
